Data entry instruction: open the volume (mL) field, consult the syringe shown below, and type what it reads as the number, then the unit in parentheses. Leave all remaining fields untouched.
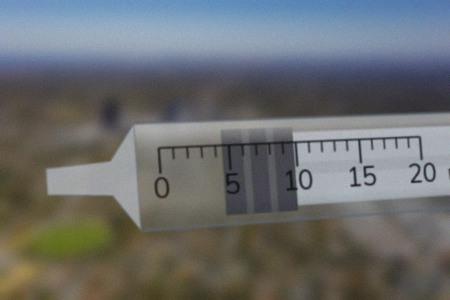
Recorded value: 4.5 (mL)
